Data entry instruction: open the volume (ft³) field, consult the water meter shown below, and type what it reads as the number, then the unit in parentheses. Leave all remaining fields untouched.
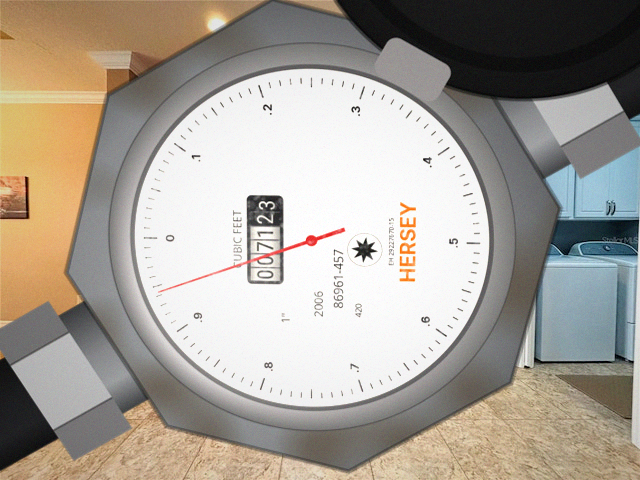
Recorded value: 7122.94 (ft³)
